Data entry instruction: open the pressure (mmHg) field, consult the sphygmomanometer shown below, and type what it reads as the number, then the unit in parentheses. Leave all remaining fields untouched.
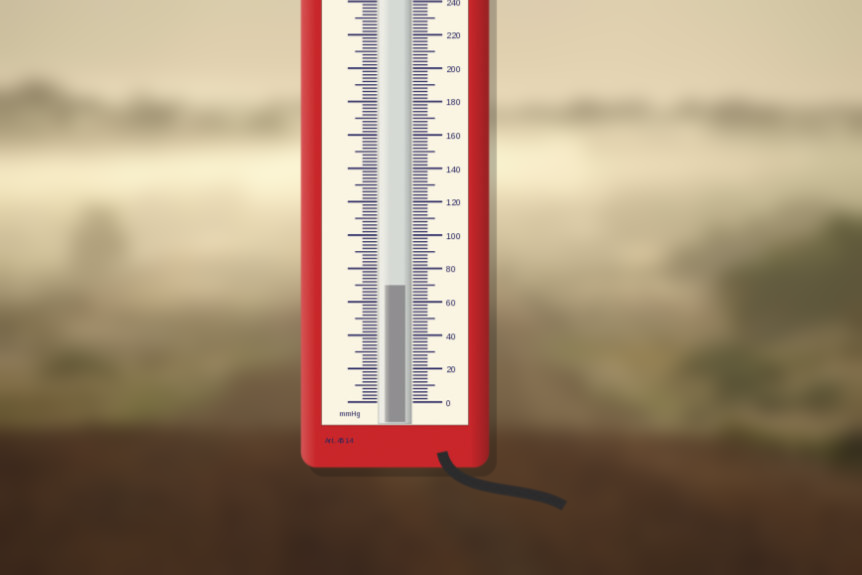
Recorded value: 70 (mmHg)
